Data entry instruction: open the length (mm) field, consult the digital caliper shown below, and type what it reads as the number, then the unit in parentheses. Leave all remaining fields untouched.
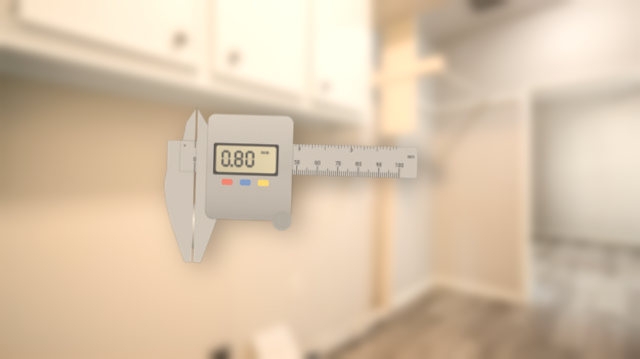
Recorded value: 0.80 (mm)
